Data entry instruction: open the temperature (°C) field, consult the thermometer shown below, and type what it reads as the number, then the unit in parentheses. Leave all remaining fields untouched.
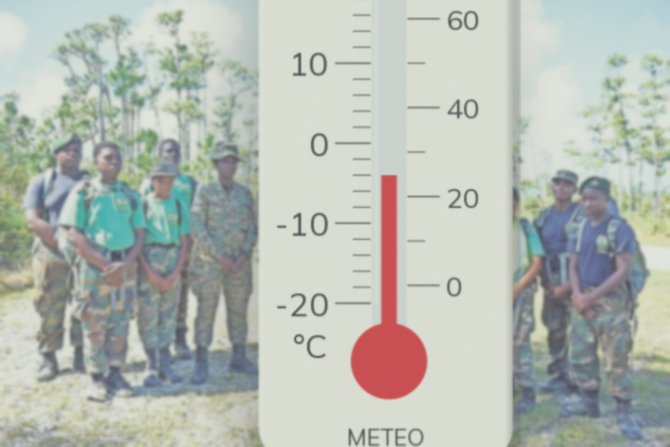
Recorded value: -4 (°C)
